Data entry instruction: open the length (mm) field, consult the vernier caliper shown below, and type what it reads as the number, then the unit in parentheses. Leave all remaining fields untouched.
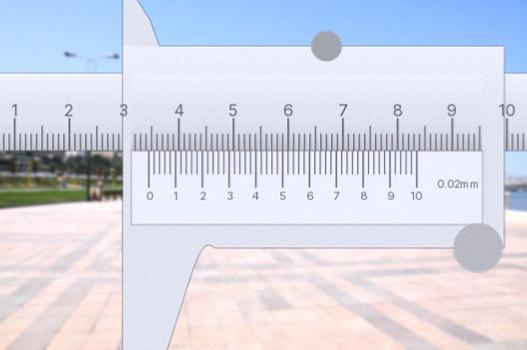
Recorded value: 34.5 (mm)
